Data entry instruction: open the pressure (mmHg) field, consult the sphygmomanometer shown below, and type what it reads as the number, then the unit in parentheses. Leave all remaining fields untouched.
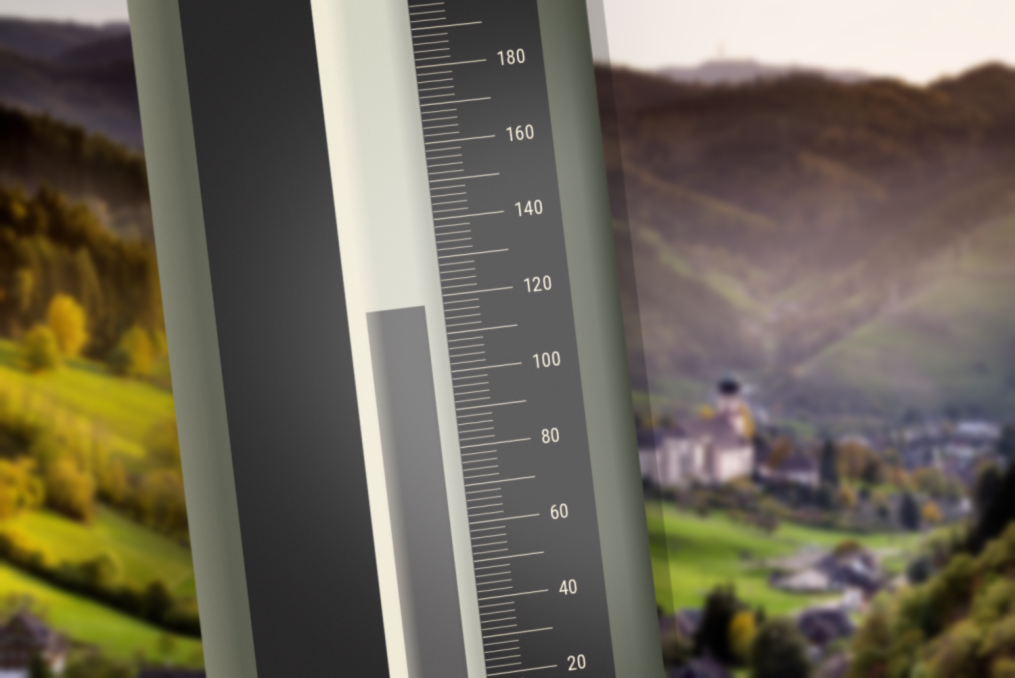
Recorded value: 118 (mmHg)
